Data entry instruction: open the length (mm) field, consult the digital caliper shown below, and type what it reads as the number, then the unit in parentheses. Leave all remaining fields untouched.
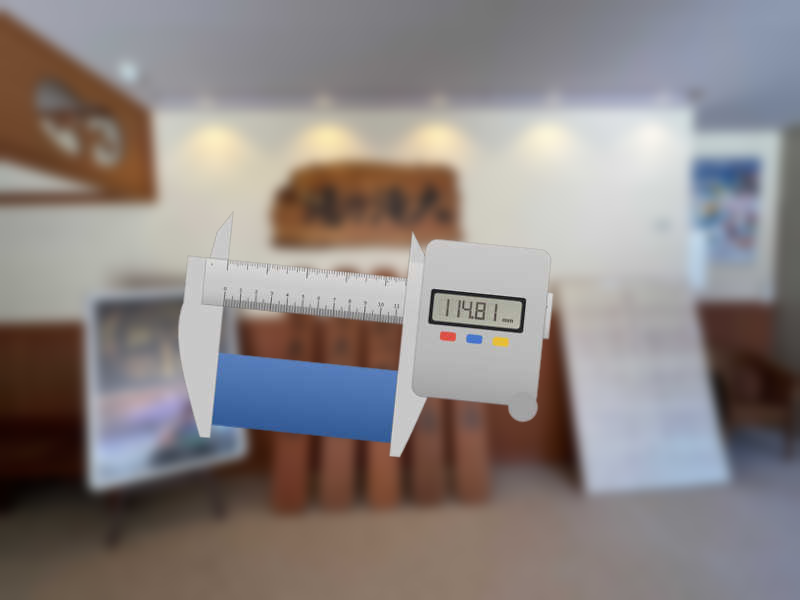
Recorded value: 114.81 (mm)
